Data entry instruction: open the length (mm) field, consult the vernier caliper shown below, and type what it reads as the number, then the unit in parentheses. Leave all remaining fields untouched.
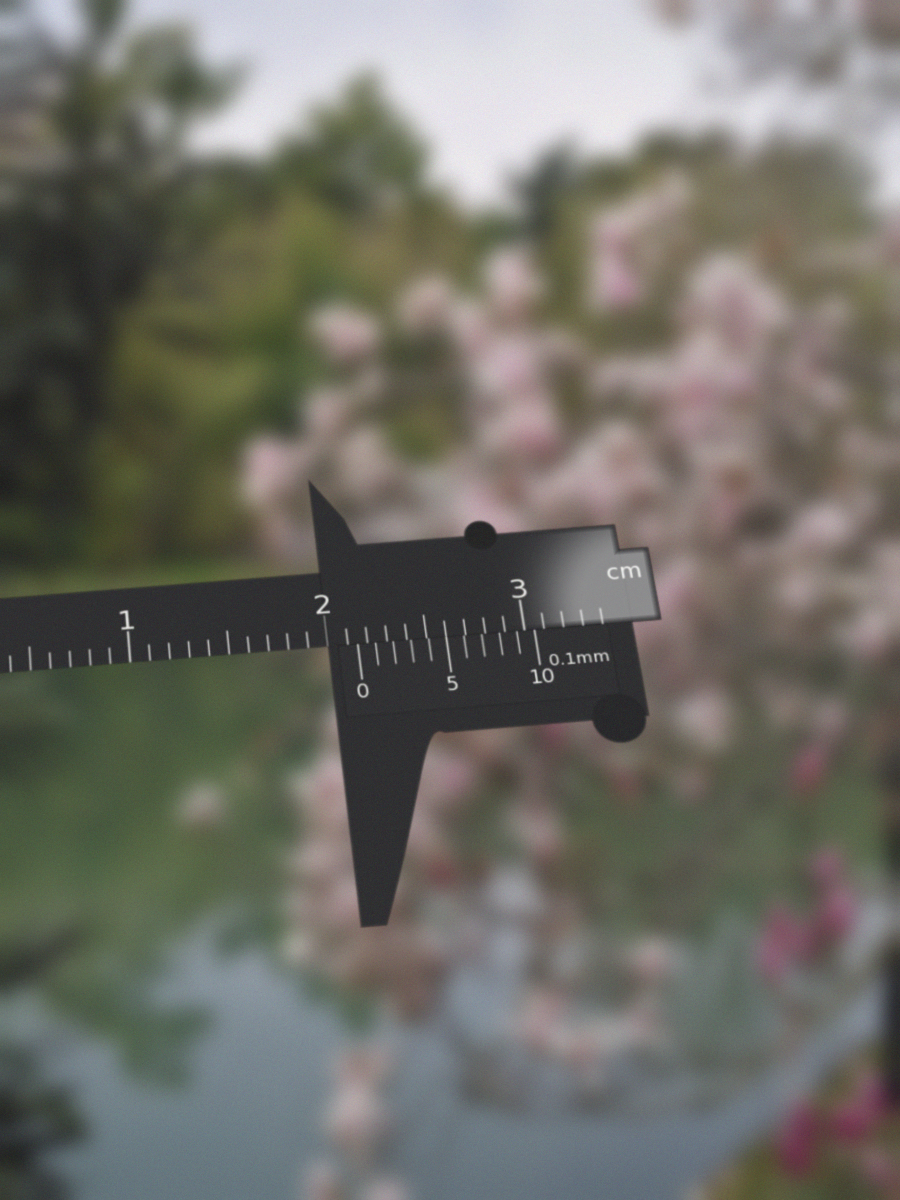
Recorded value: 21.5 (mm)
